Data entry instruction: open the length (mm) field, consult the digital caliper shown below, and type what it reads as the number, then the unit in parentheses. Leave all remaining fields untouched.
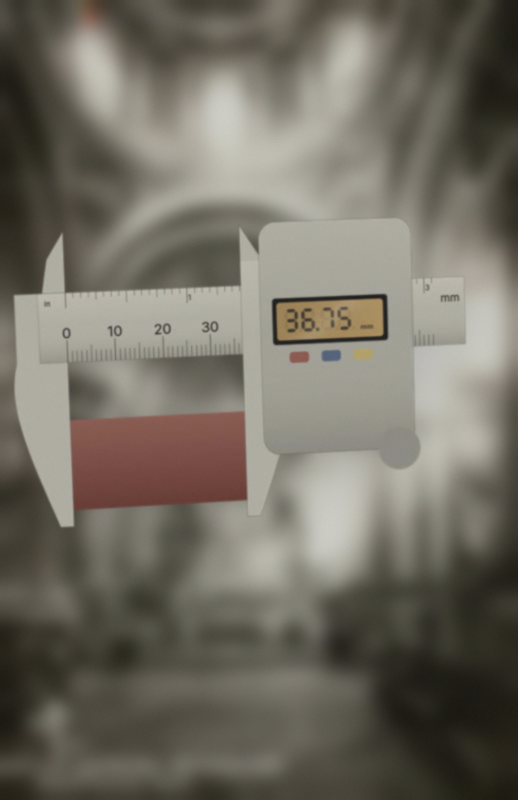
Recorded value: 36.75 (mm)
